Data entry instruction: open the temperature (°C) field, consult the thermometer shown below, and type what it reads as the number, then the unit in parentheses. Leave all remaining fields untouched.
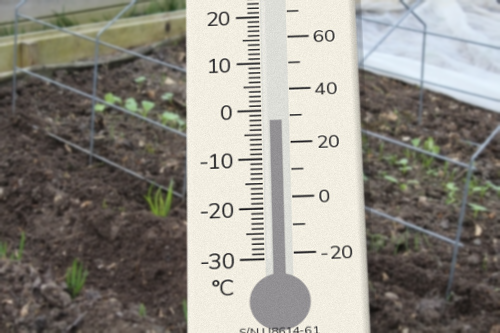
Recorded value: -2 (°C)
